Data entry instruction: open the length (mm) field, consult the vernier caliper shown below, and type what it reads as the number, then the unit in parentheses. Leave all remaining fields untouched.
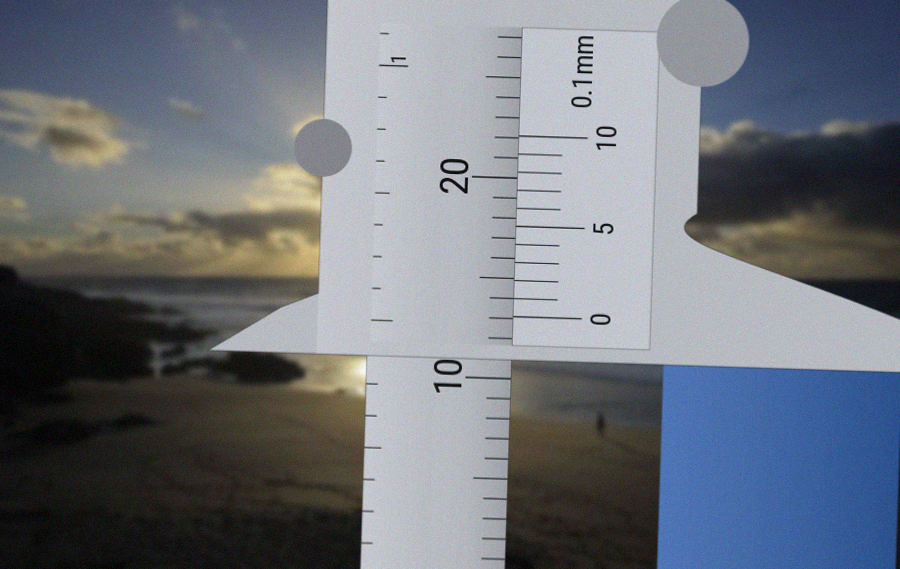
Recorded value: 13.1 (mm)
